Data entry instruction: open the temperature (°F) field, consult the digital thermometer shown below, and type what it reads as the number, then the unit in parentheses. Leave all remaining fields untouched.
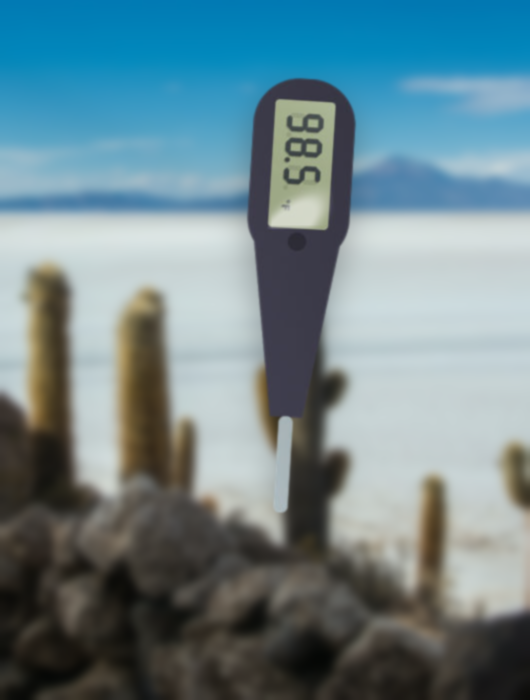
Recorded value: 98.5 (°F)
